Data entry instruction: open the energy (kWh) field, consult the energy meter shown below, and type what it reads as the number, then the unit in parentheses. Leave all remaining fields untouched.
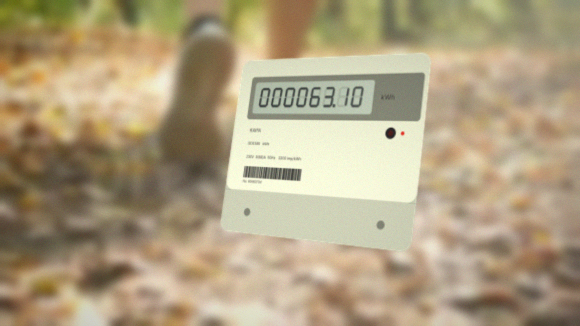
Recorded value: 63.10 (kWh)
